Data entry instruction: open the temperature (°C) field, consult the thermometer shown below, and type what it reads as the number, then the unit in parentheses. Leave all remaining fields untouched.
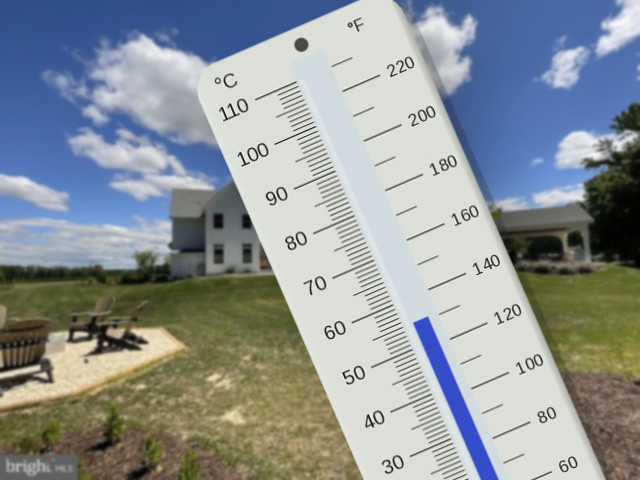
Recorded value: 55 (°C)
